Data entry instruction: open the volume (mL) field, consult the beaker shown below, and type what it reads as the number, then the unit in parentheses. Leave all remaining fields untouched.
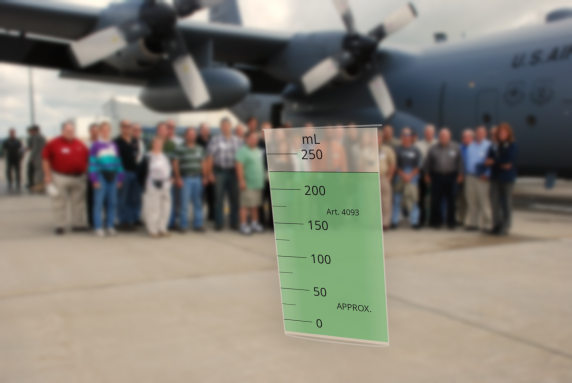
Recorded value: 225 (mL)
